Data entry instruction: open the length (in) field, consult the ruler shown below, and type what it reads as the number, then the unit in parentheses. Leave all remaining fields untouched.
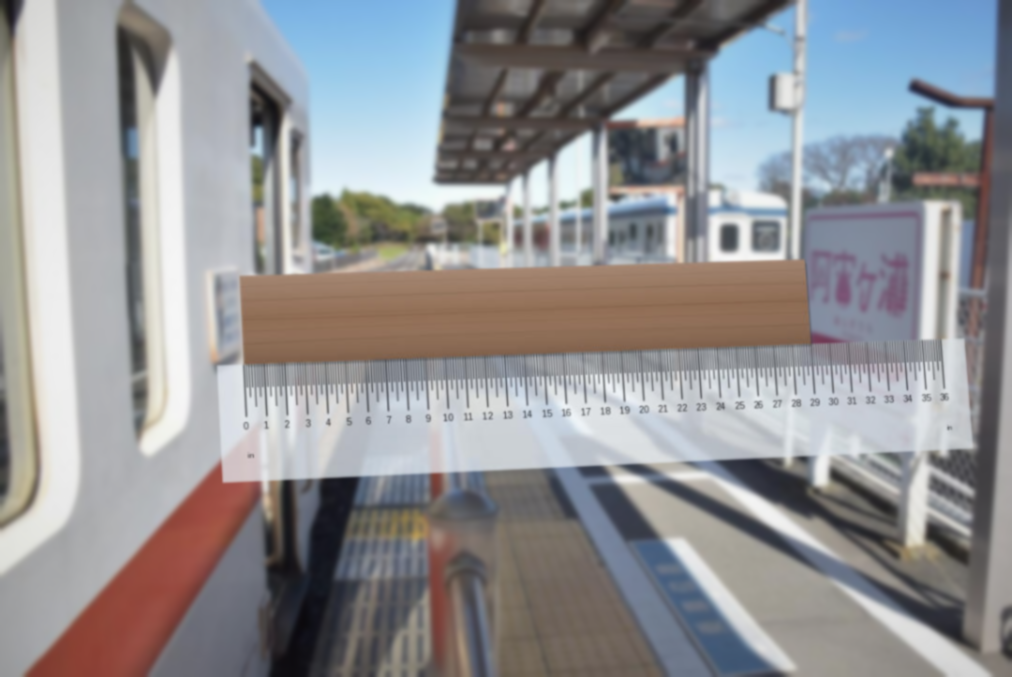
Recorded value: 29 (in)
